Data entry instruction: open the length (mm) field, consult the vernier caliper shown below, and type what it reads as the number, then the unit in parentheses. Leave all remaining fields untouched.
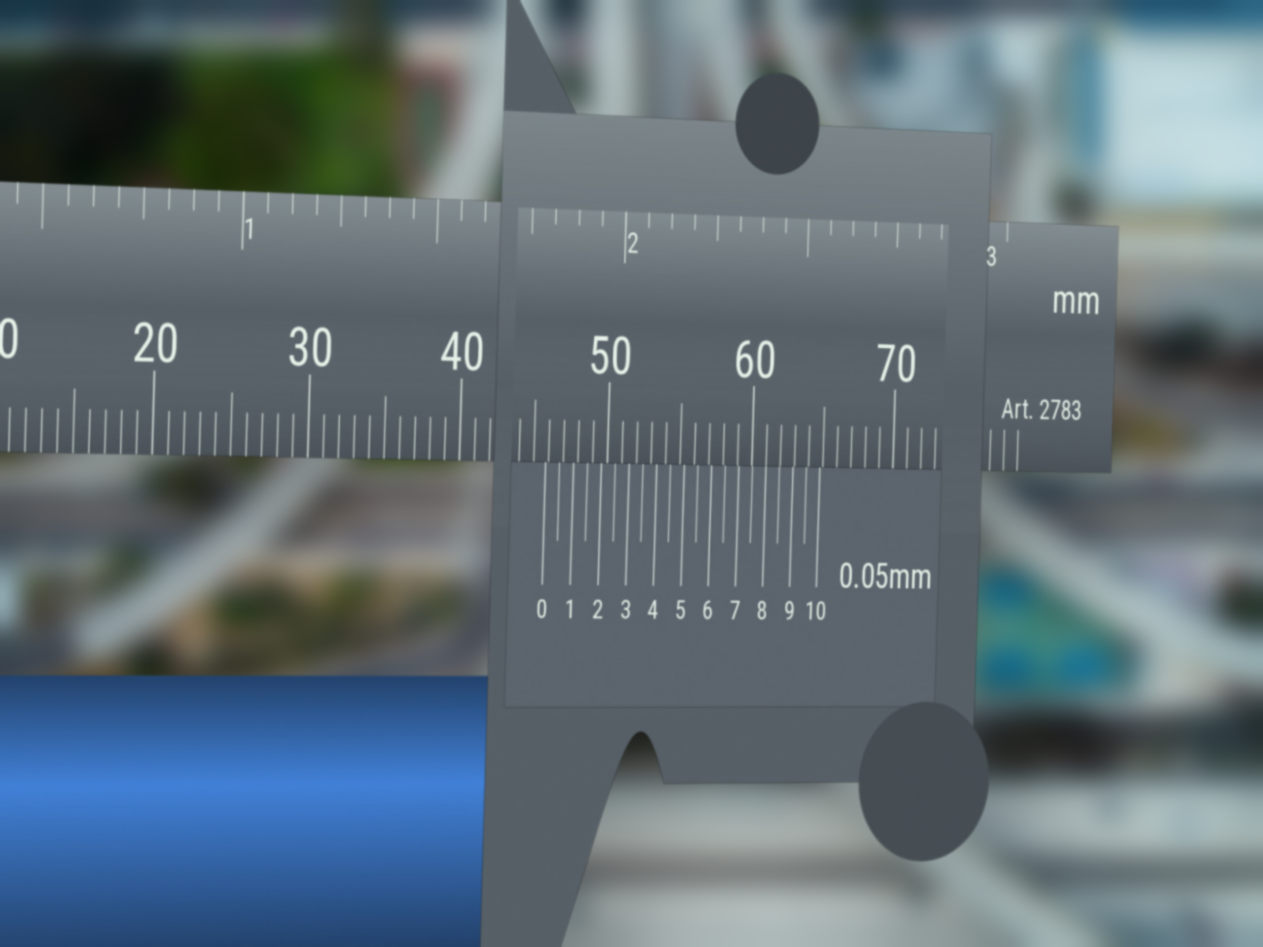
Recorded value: 45.8 (mm)
